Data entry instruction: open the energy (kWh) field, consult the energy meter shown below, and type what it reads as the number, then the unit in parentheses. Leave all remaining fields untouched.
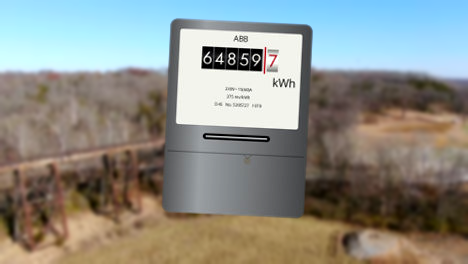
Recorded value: 64859.7 (kWh)
